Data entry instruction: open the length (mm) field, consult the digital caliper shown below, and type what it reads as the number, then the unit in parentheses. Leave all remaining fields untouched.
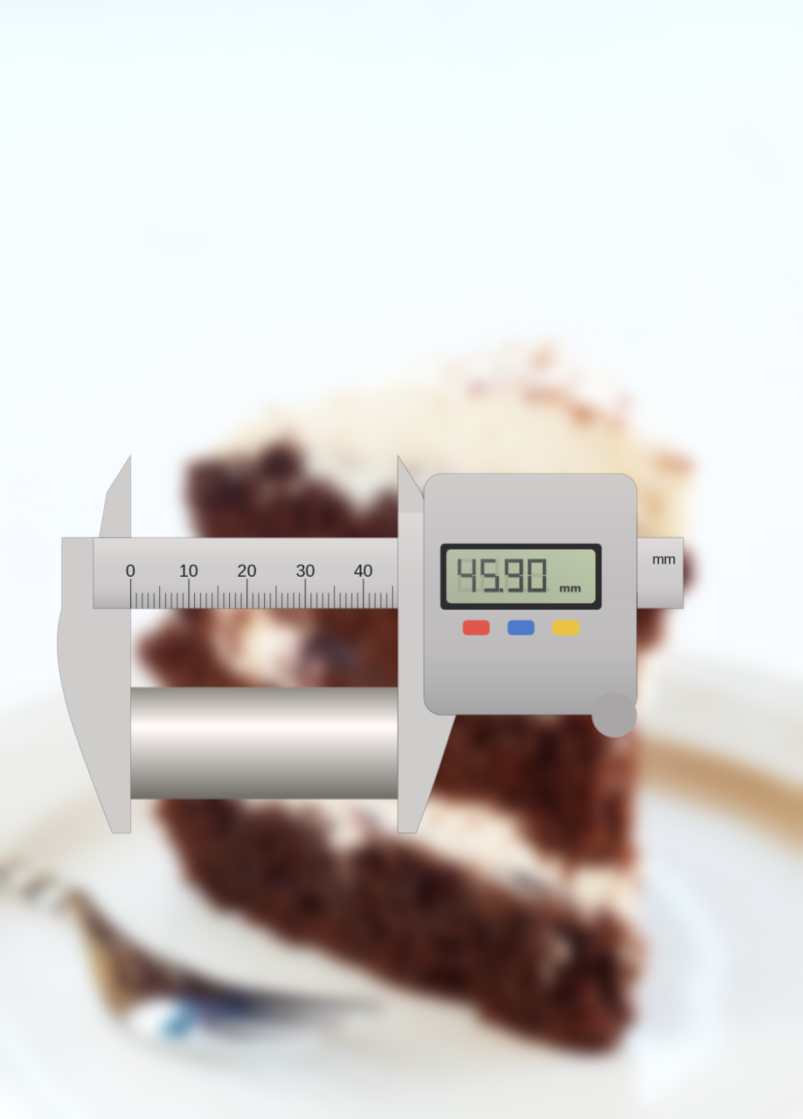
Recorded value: 45.90 (mm)
